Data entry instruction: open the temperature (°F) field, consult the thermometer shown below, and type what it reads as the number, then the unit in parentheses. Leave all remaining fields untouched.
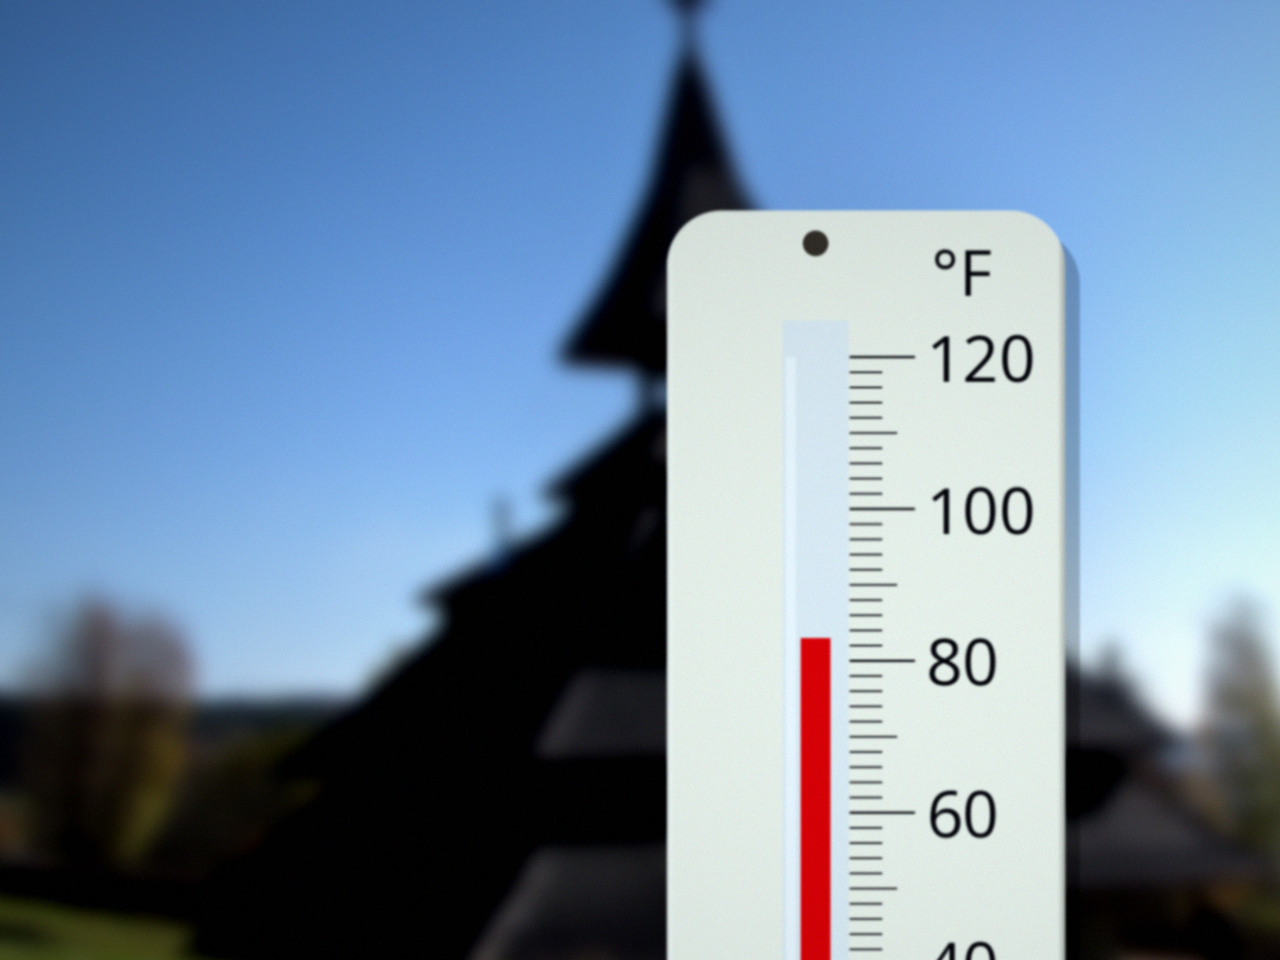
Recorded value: 83 (°F)
